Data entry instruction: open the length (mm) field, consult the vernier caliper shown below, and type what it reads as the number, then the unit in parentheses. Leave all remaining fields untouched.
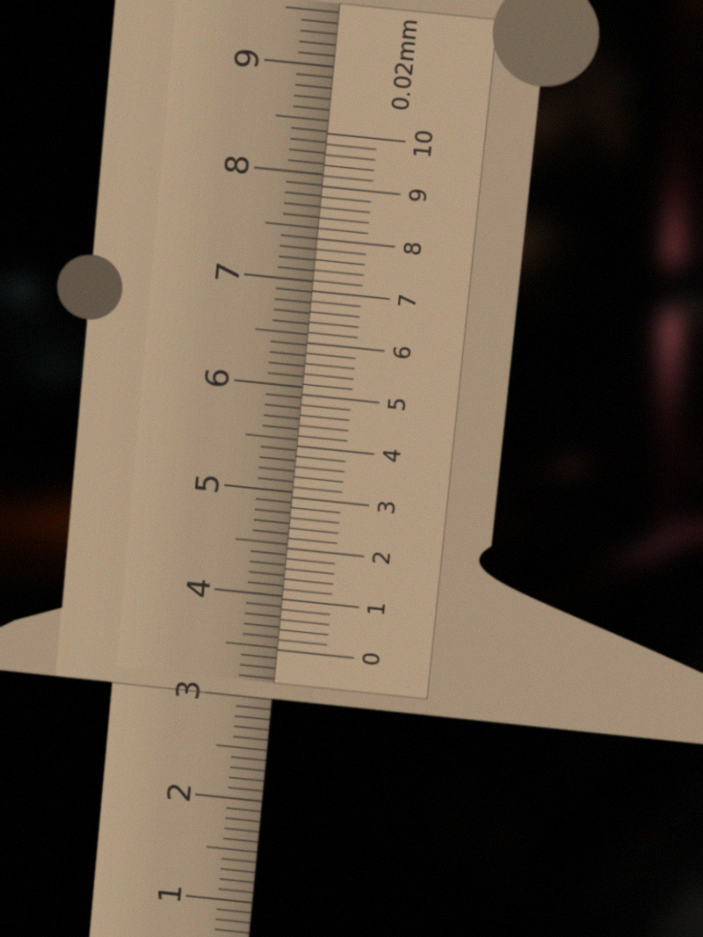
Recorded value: 34.8 (mm)
